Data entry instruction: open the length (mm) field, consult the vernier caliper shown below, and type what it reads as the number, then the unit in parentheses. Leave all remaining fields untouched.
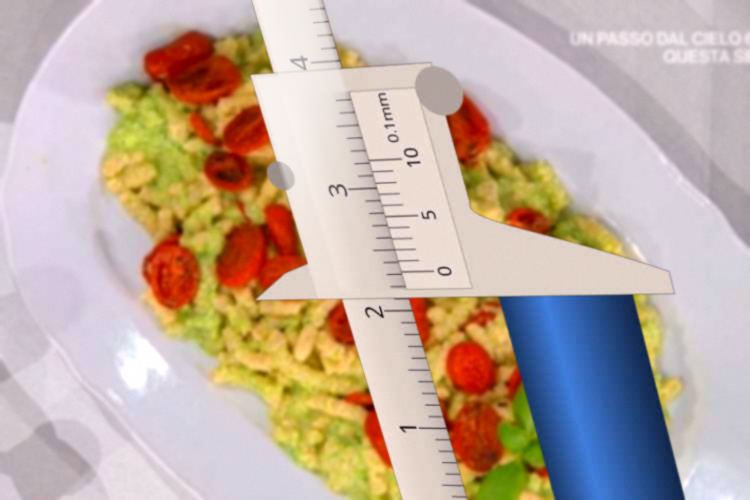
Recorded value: 23.2 (mm)
